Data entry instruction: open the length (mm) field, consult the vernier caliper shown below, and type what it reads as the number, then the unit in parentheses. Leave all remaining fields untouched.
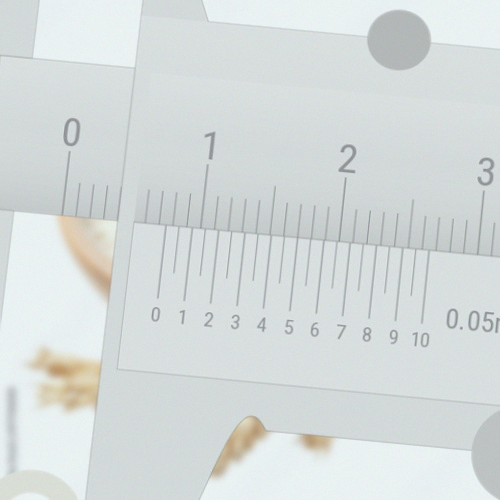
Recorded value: 7.5 (mm)
